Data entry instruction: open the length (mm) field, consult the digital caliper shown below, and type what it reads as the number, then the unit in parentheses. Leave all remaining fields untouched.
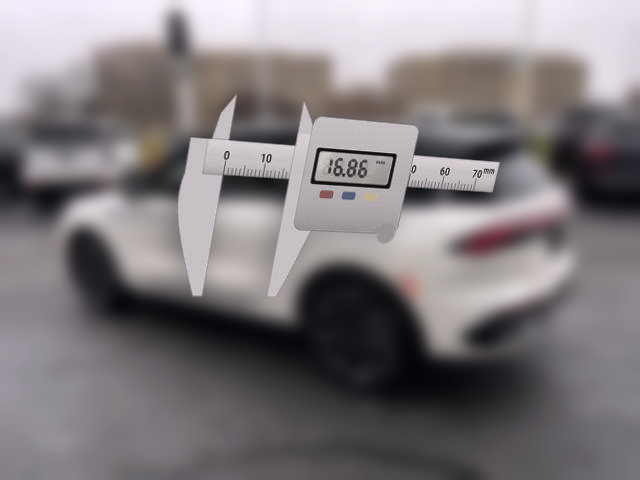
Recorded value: 16.86 (mm)
